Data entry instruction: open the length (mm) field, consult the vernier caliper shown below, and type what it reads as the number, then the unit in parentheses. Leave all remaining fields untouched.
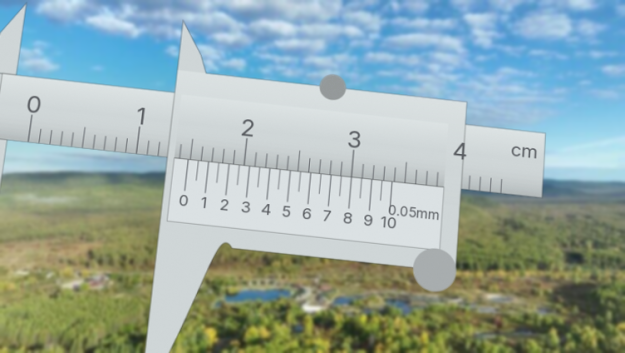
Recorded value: 14.8 (mm)
